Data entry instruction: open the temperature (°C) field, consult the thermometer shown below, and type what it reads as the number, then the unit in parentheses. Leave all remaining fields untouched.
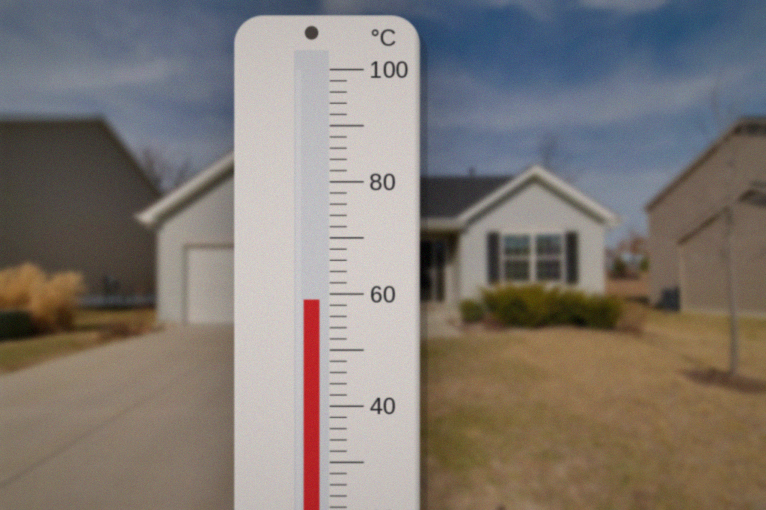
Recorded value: 59 (°C)
